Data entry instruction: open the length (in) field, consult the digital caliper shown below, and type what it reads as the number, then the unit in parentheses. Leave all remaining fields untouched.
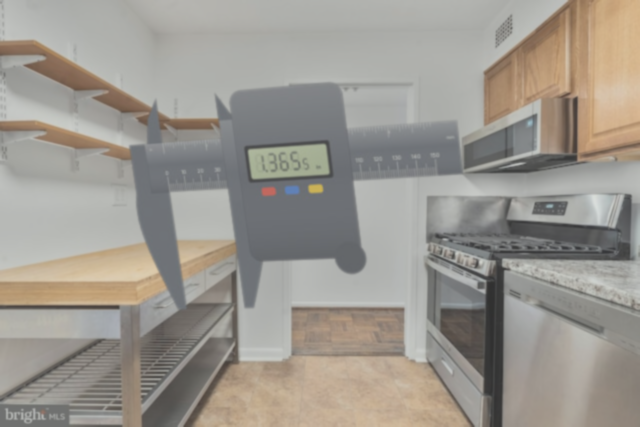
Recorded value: 1.3655 (in)
